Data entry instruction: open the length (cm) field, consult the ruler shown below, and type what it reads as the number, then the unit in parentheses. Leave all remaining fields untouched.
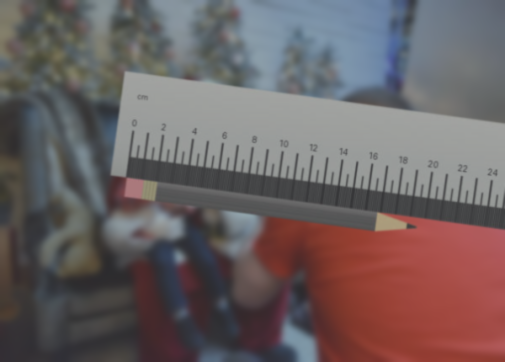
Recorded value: 19.5 (cm)
